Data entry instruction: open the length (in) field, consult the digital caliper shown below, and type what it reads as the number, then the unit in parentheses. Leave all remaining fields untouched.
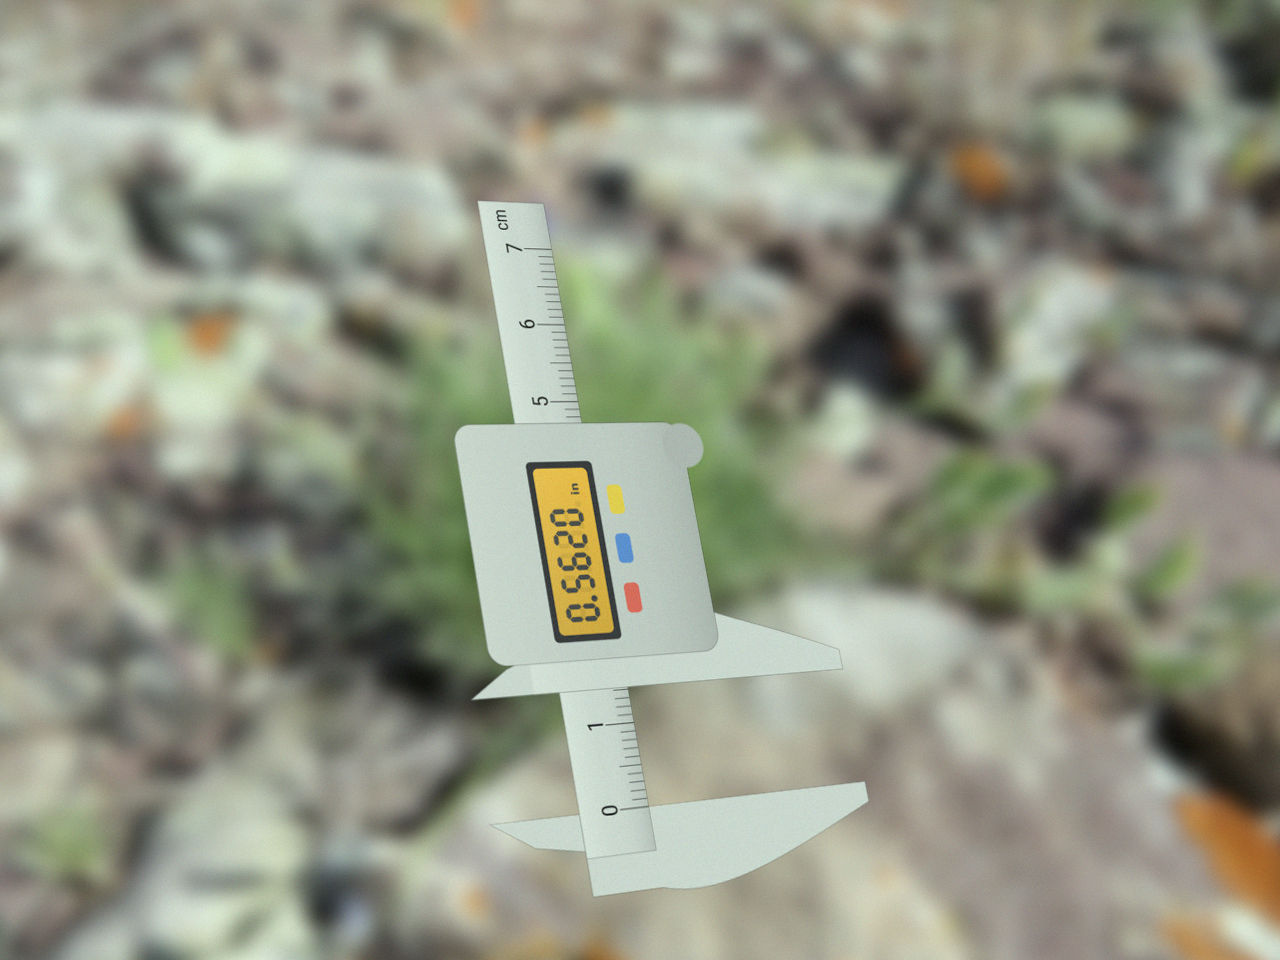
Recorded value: 0.5620 (in)
